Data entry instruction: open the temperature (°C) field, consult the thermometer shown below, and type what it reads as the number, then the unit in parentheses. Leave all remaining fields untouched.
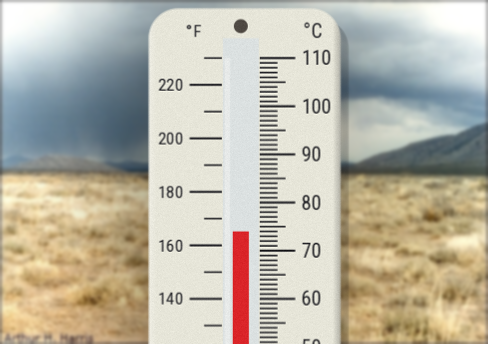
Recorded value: 74 (°C)
